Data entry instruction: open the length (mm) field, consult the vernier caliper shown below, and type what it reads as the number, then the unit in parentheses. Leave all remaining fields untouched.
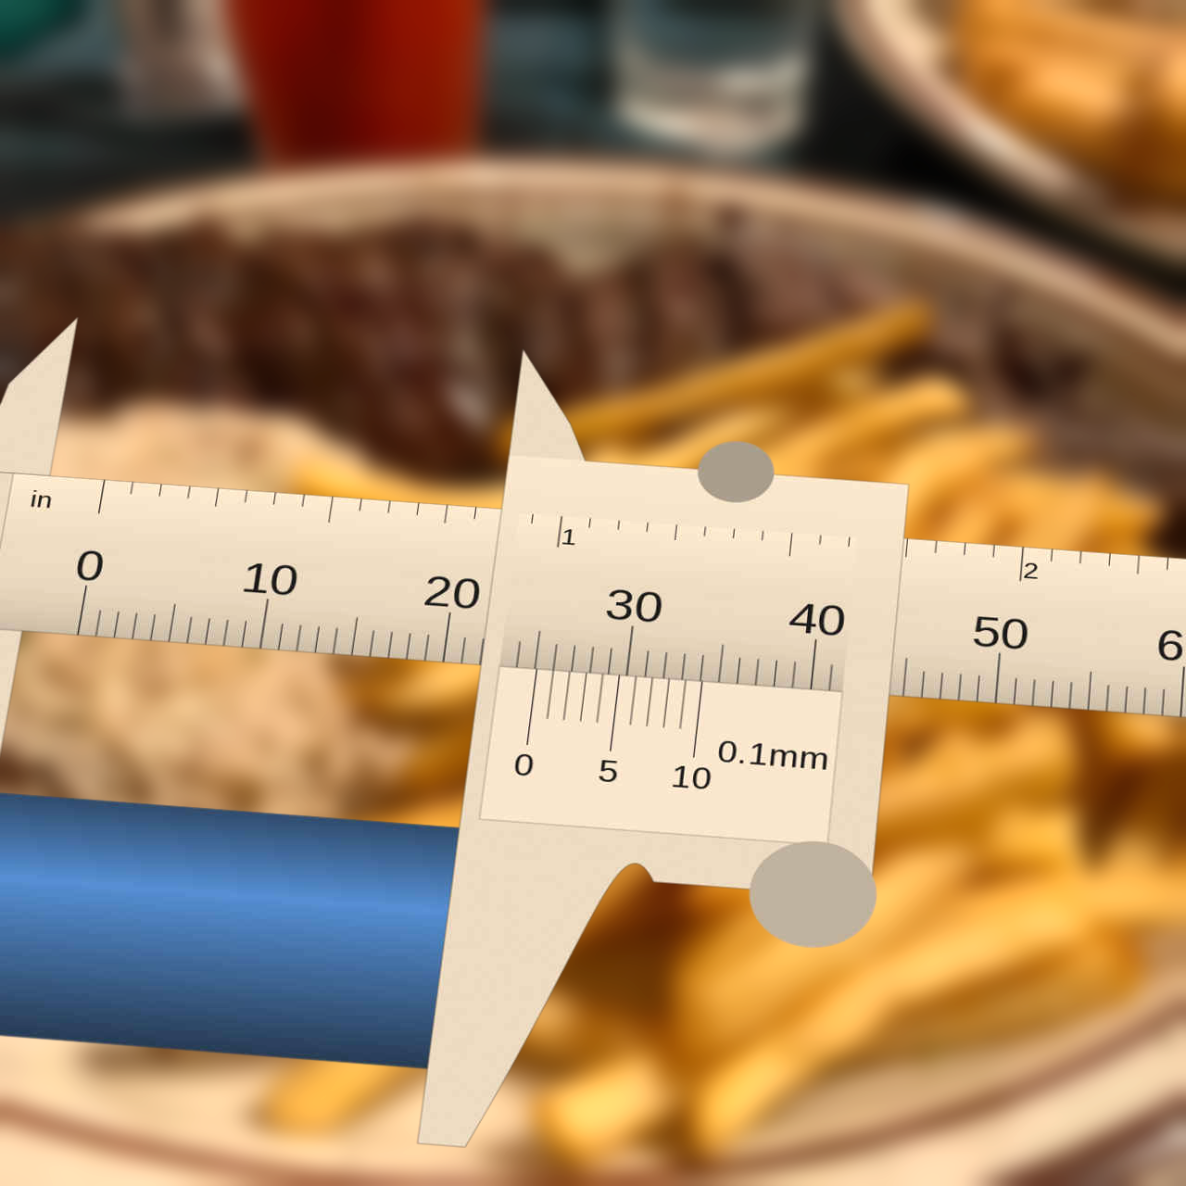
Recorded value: 25.1 (mm)
